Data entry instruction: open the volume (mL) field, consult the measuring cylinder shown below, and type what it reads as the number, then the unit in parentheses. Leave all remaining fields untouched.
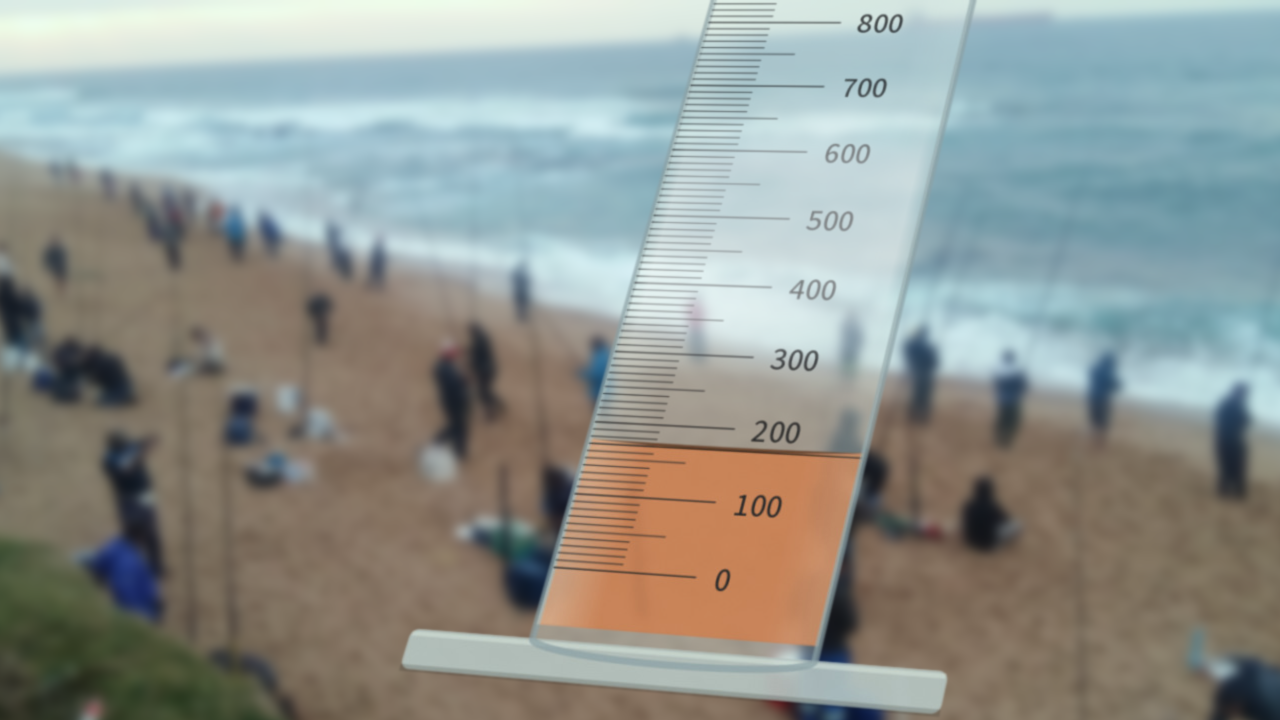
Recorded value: 170 (mL)
